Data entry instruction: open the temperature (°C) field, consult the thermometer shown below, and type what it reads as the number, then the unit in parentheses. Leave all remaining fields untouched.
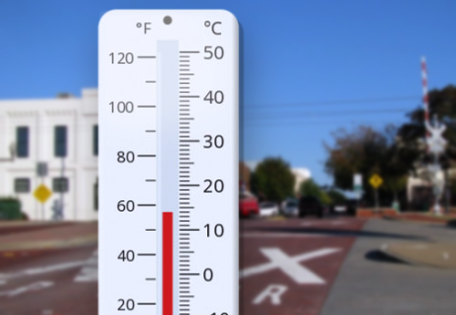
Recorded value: 14 (°C)
